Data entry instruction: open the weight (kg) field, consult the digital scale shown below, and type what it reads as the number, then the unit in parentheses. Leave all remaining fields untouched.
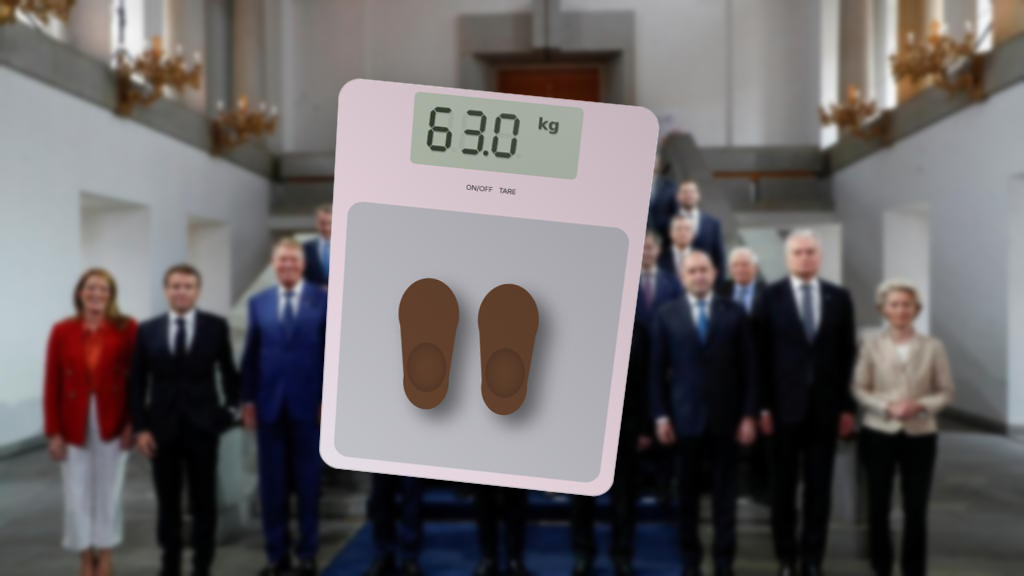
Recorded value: 63.0 (kg)
